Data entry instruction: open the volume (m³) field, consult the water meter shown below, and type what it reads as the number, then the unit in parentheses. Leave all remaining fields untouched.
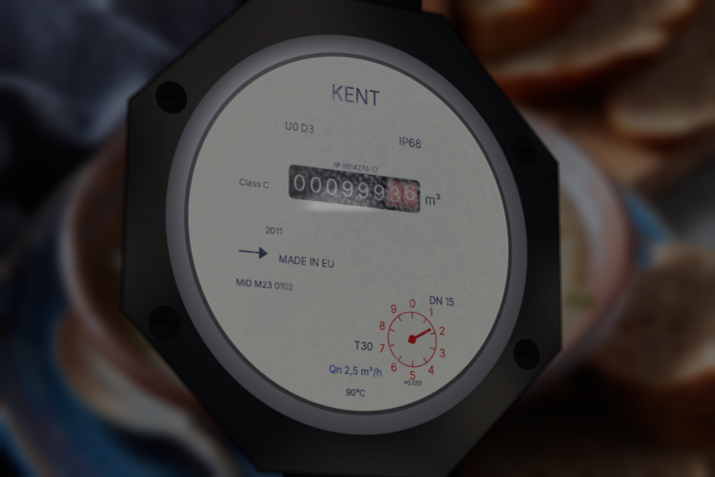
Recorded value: 999.361 (m³)
